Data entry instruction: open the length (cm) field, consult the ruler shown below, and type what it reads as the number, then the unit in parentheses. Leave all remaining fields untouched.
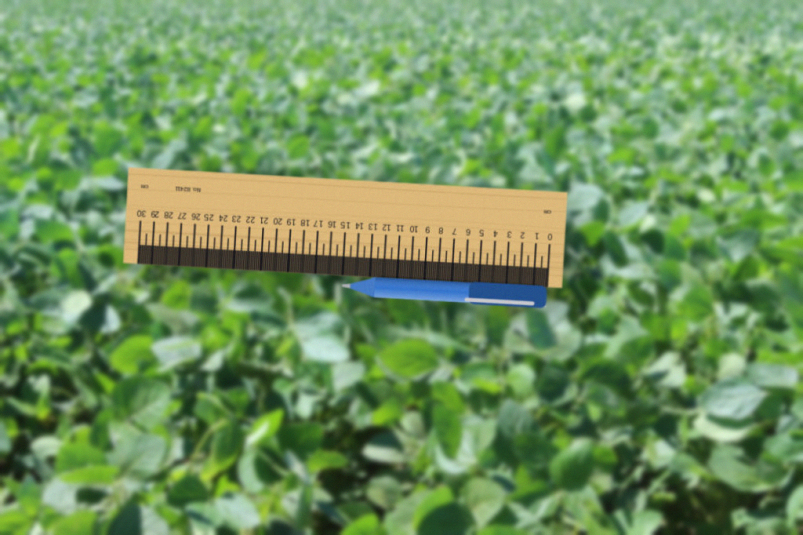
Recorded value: 15 (cm)
